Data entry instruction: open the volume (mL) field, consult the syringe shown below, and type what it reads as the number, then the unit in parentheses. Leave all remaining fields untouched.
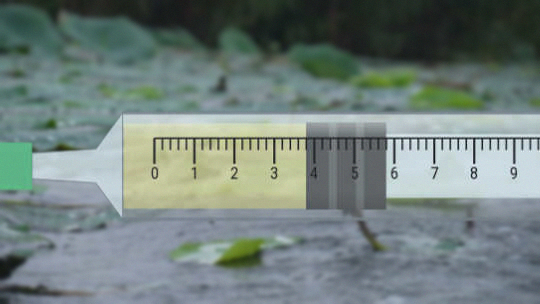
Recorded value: 3.8 (mL)
